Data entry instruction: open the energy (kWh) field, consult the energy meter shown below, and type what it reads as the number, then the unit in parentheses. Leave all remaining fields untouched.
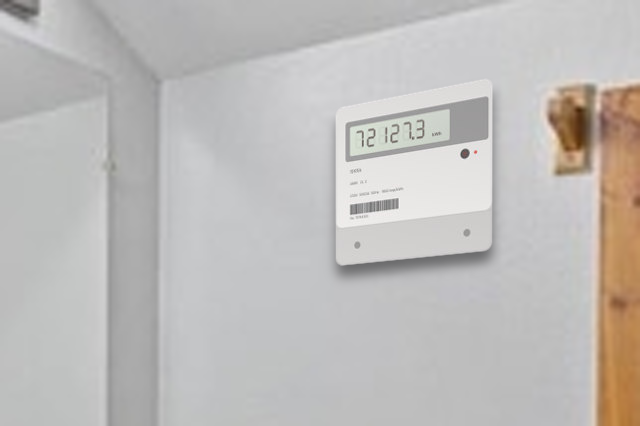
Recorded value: 72127.3 (kWh)
